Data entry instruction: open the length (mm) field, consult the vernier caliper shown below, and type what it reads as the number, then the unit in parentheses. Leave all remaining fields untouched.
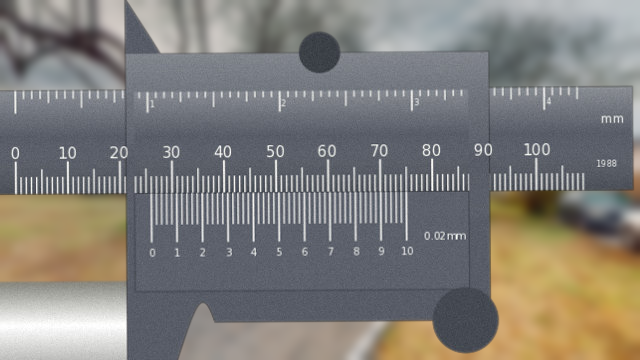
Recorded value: 26.0 (mm)
